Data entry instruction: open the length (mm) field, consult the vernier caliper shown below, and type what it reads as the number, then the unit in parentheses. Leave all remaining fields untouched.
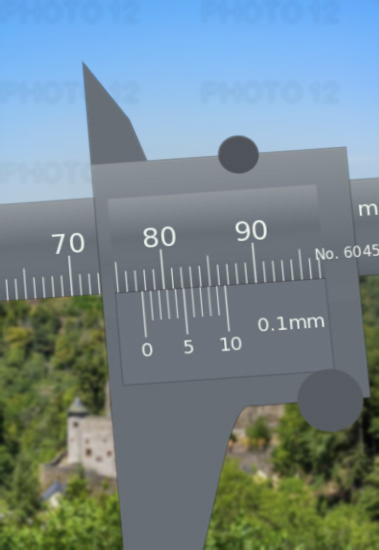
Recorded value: 77.6 (mm)
